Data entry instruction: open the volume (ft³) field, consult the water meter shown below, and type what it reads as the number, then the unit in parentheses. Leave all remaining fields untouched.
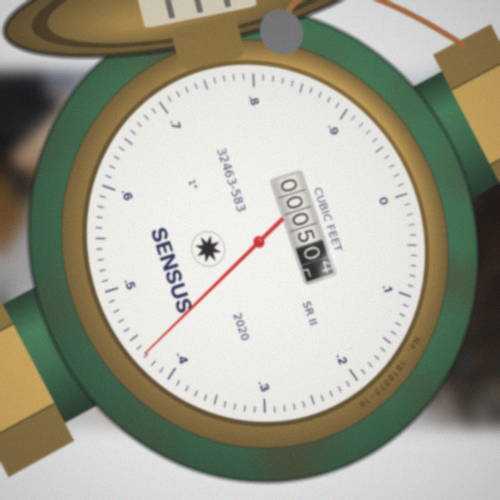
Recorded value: 504.43 (ft³)
